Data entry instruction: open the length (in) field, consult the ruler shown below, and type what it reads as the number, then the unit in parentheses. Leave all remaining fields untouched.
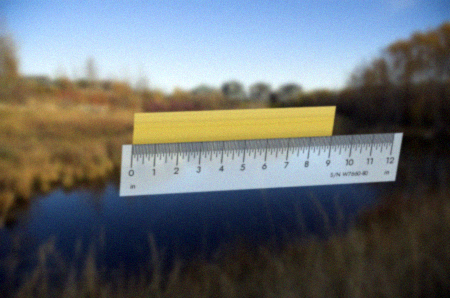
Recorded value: 9 (in)
